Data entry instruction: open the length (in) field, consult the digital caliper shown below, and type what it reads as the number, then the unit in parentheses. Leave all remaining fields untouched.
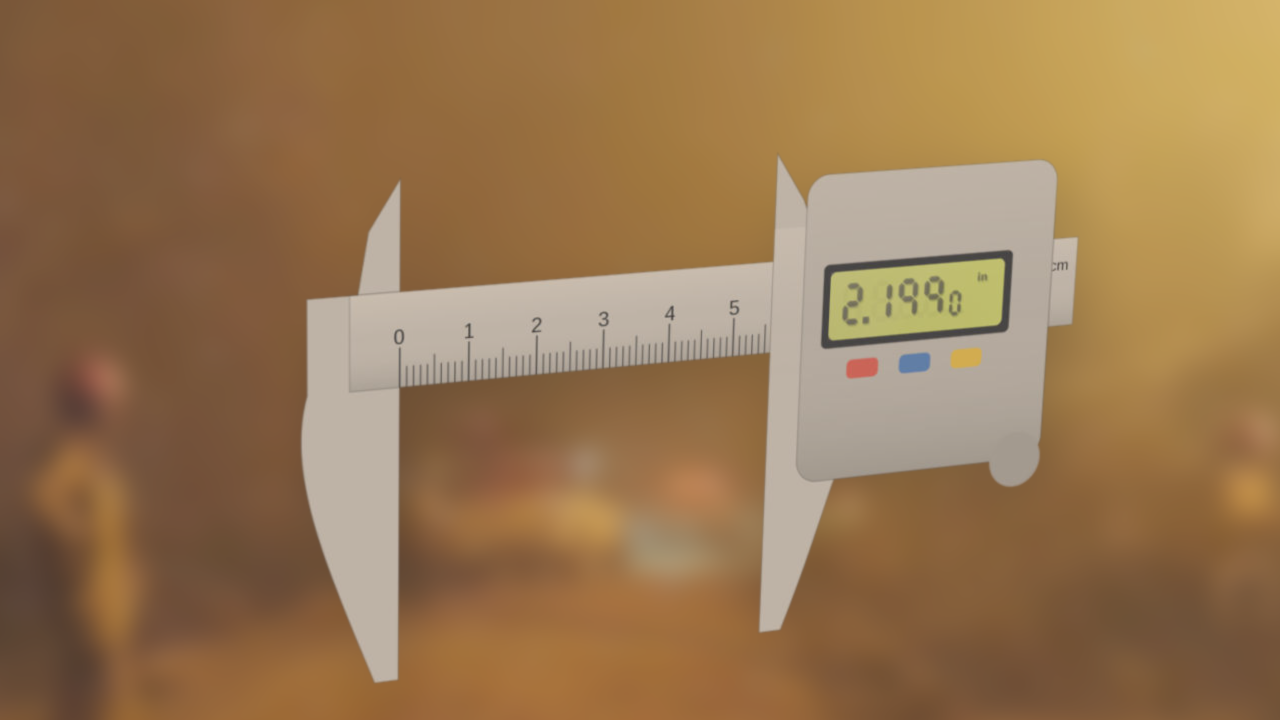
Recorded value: 2.1990 (in)
